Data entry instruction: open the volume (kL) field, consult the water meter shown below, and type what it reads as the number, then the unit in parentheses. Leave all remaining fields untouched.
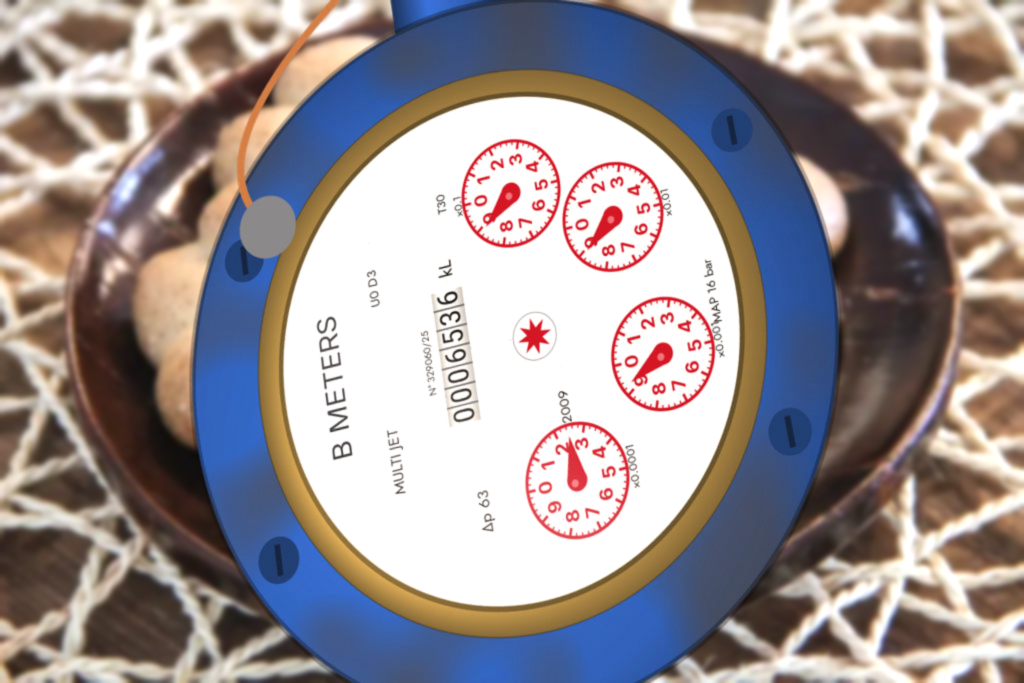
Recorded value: 6536.8892 (kL)
